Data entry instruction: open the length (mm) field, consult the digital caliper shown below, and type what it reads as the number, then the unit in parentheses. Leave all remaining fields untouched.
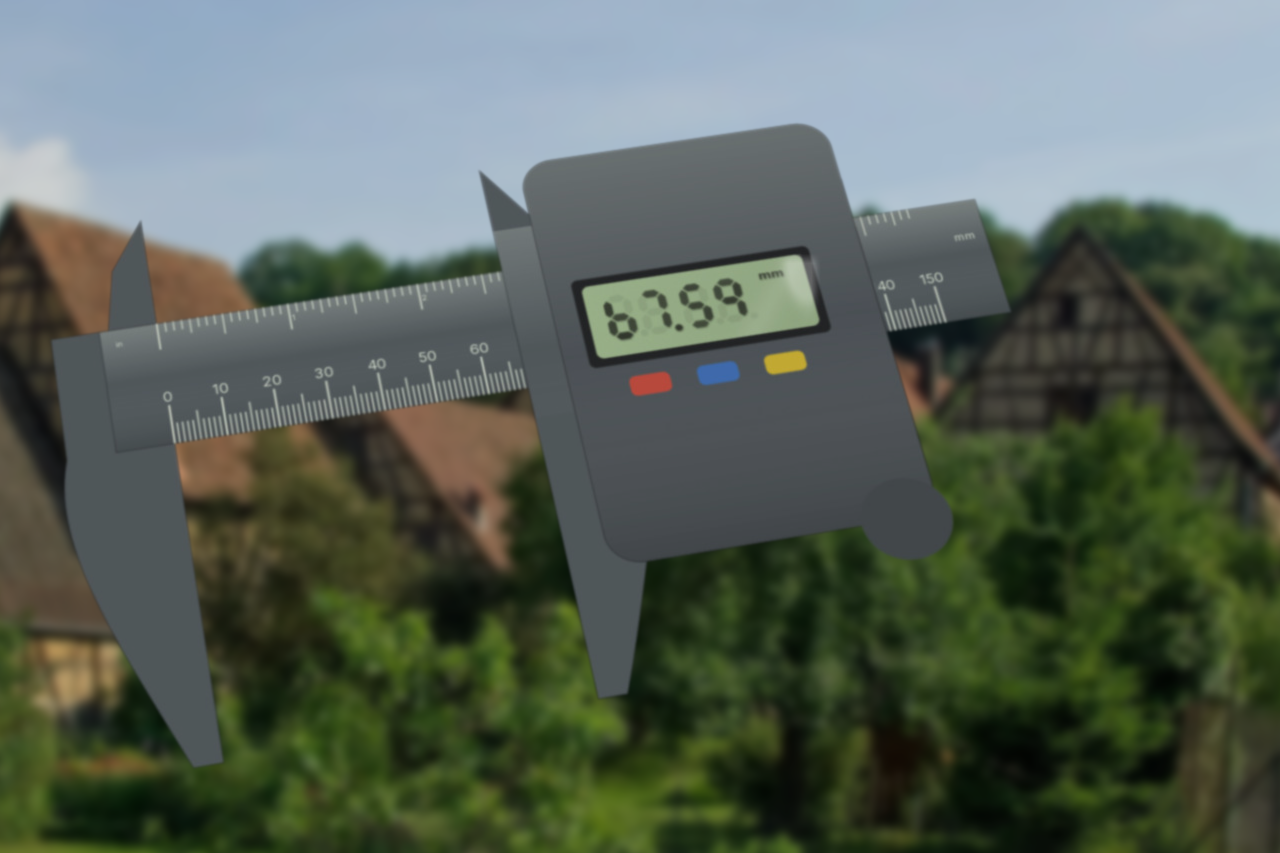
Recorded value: 67.59 (mm)
